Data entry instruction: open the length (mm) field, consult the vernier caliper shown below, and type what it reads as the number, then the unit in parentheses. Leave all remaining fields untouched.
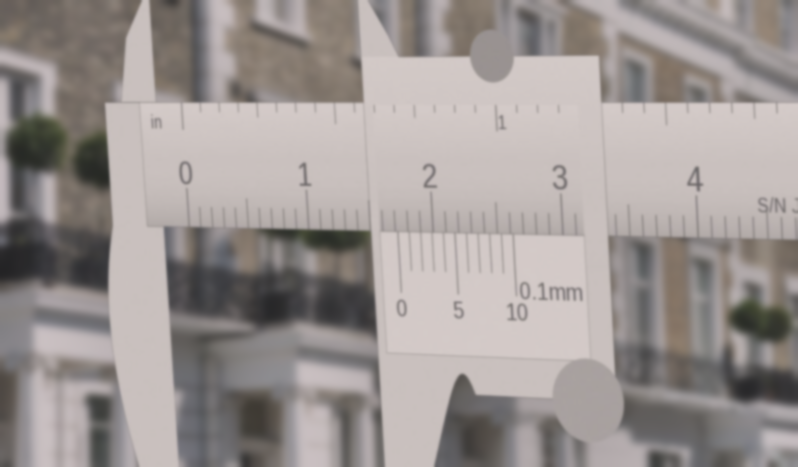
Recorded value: 17.2 (mm)
